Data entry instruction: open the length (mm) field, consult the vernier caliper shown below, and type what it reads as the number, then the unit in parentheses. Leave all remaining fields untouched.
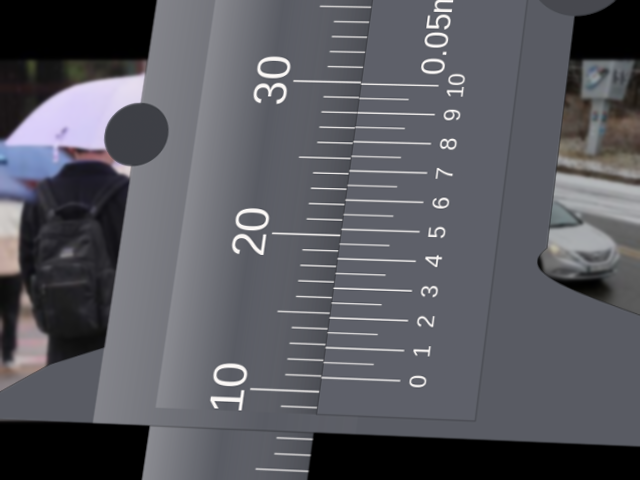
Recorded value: 10.9 (mm)
